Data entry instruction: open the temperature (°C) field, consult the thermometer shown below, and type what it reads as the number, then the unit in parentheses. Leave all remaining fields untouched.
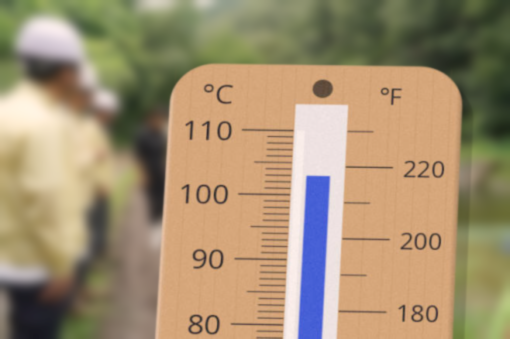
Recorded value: 103 (°C)
